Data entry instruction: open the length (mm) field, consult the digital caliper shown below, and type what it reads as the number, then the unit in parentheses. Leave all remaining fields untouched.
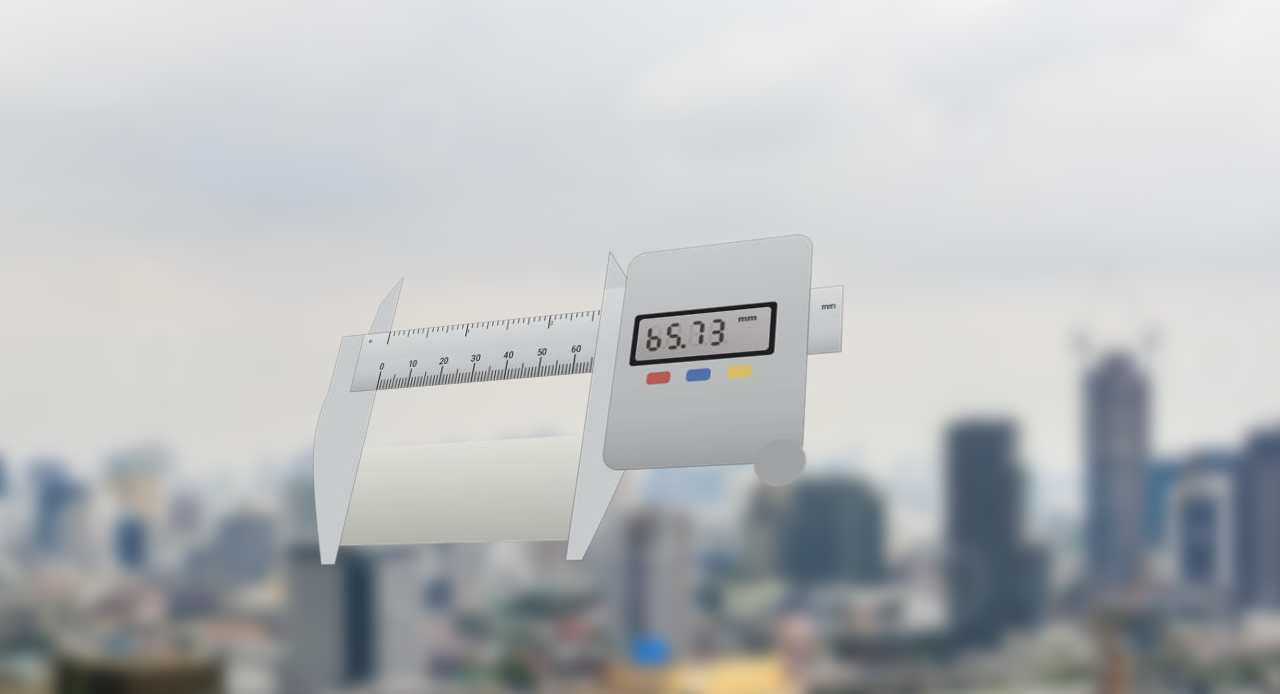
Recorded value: 65.73 (mm)
